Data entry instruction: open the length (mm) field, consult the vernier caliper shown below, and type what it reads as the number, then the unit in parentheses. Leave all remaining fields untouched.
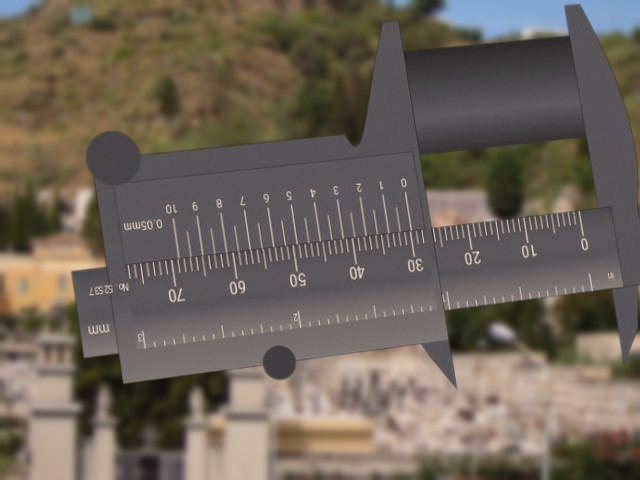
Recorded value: 29.8 (mm)
